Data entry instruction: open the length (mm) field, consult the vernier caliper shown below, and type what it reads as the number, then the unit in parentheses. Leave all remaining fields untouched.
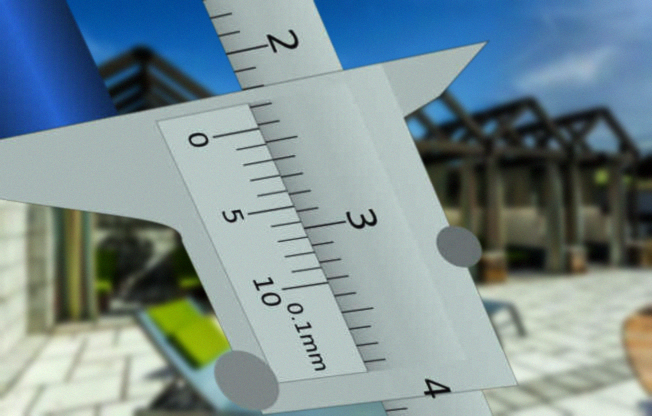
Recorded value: 24.2 (mm)
